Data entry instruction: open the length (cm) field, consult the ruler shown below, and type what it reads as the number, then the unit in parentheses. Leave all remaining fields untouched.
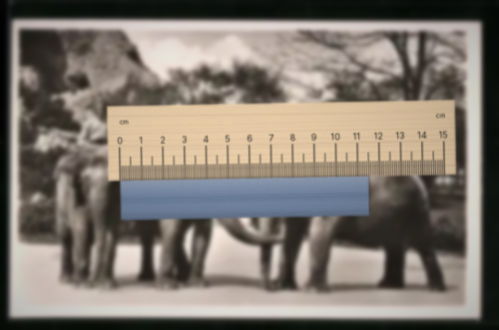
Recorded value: 11.5 (cm)
